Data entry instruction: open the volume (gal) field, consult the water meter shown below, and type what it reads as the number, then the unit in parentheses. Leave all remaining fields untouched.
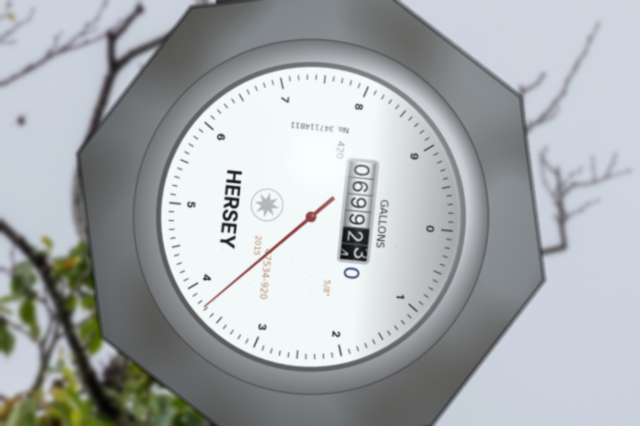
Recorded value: 699233.7 (gal)
